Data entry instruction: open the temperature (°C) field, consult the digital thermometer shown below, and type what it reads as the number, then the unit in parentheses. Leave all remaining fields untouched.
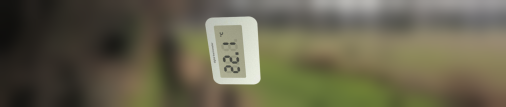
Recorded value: 22.1 (°C)
